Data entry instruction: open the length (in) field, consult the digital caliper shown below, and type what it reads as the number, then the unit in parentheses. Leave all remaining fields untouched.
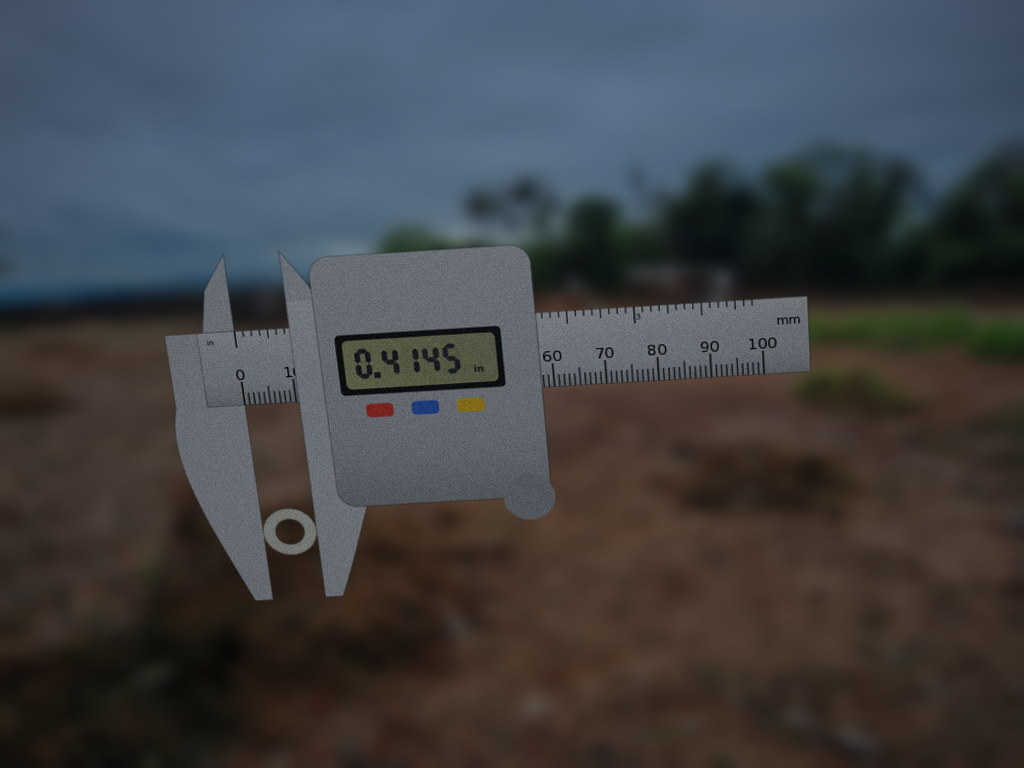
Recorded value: 0.4145 (in)
